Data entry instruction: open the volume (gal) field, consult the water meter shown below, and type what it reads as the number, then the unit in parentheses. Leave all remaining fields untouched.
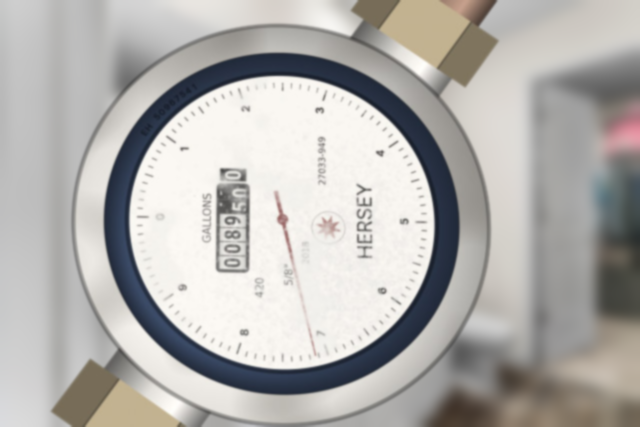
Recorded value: 89497.1 (gal)
